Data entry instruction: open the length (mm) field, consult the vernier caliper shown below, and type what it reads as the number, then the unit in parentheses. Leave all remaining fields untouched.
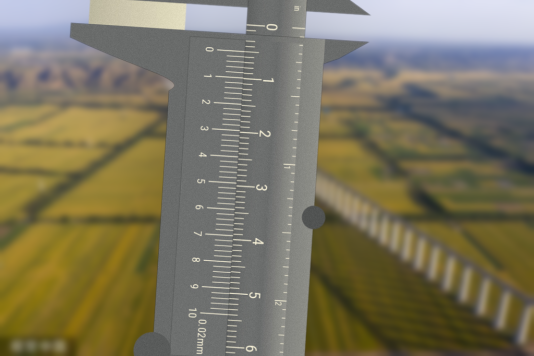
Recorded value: 5.0 (mm)
